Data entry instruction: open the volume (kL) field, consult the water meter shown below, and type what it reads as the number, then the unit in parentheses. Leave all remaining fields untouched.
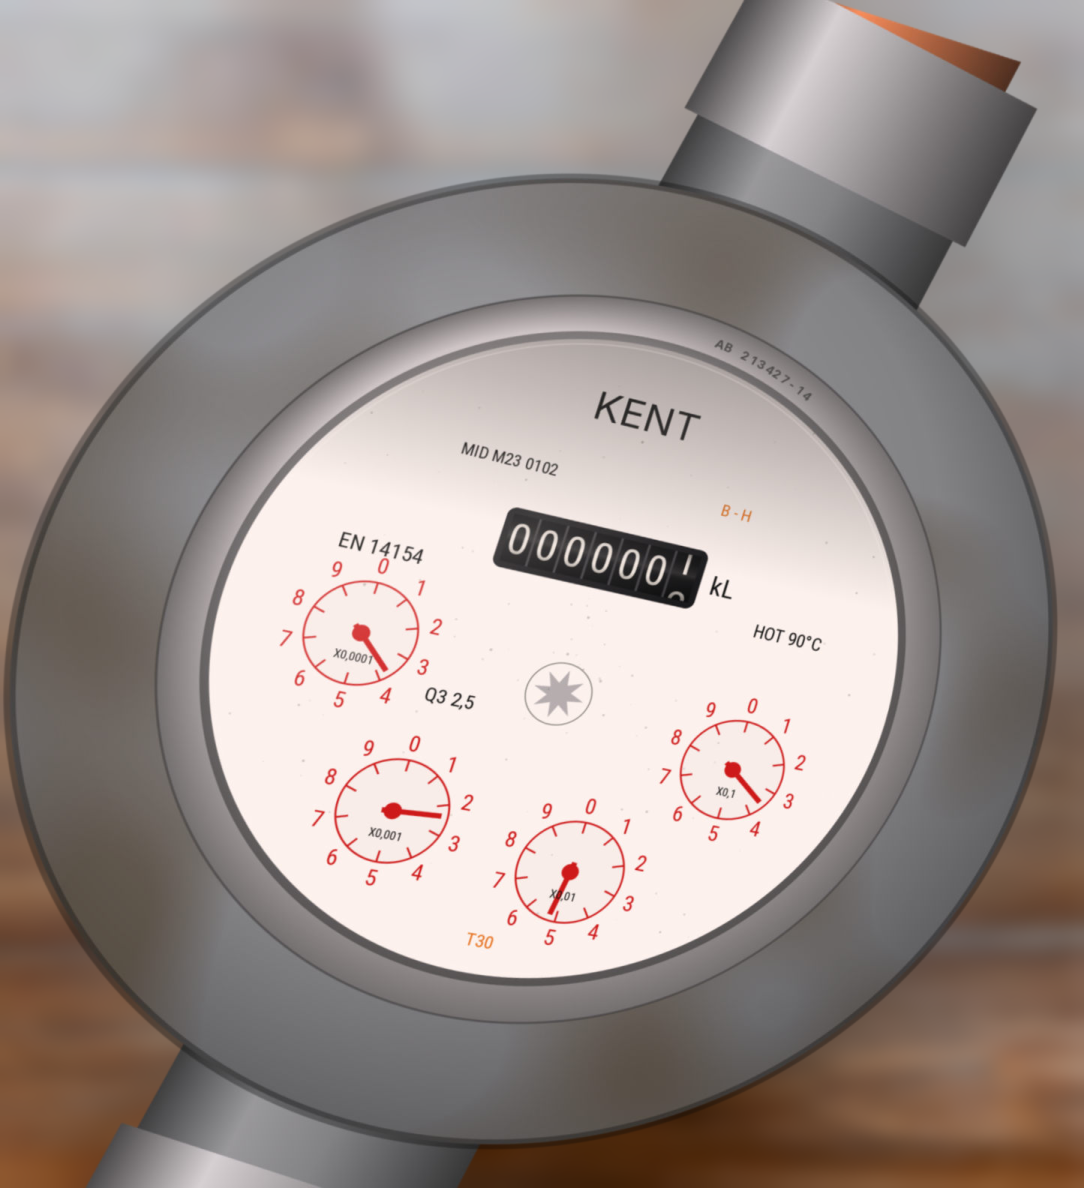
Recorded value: 1.3523 (kL)
